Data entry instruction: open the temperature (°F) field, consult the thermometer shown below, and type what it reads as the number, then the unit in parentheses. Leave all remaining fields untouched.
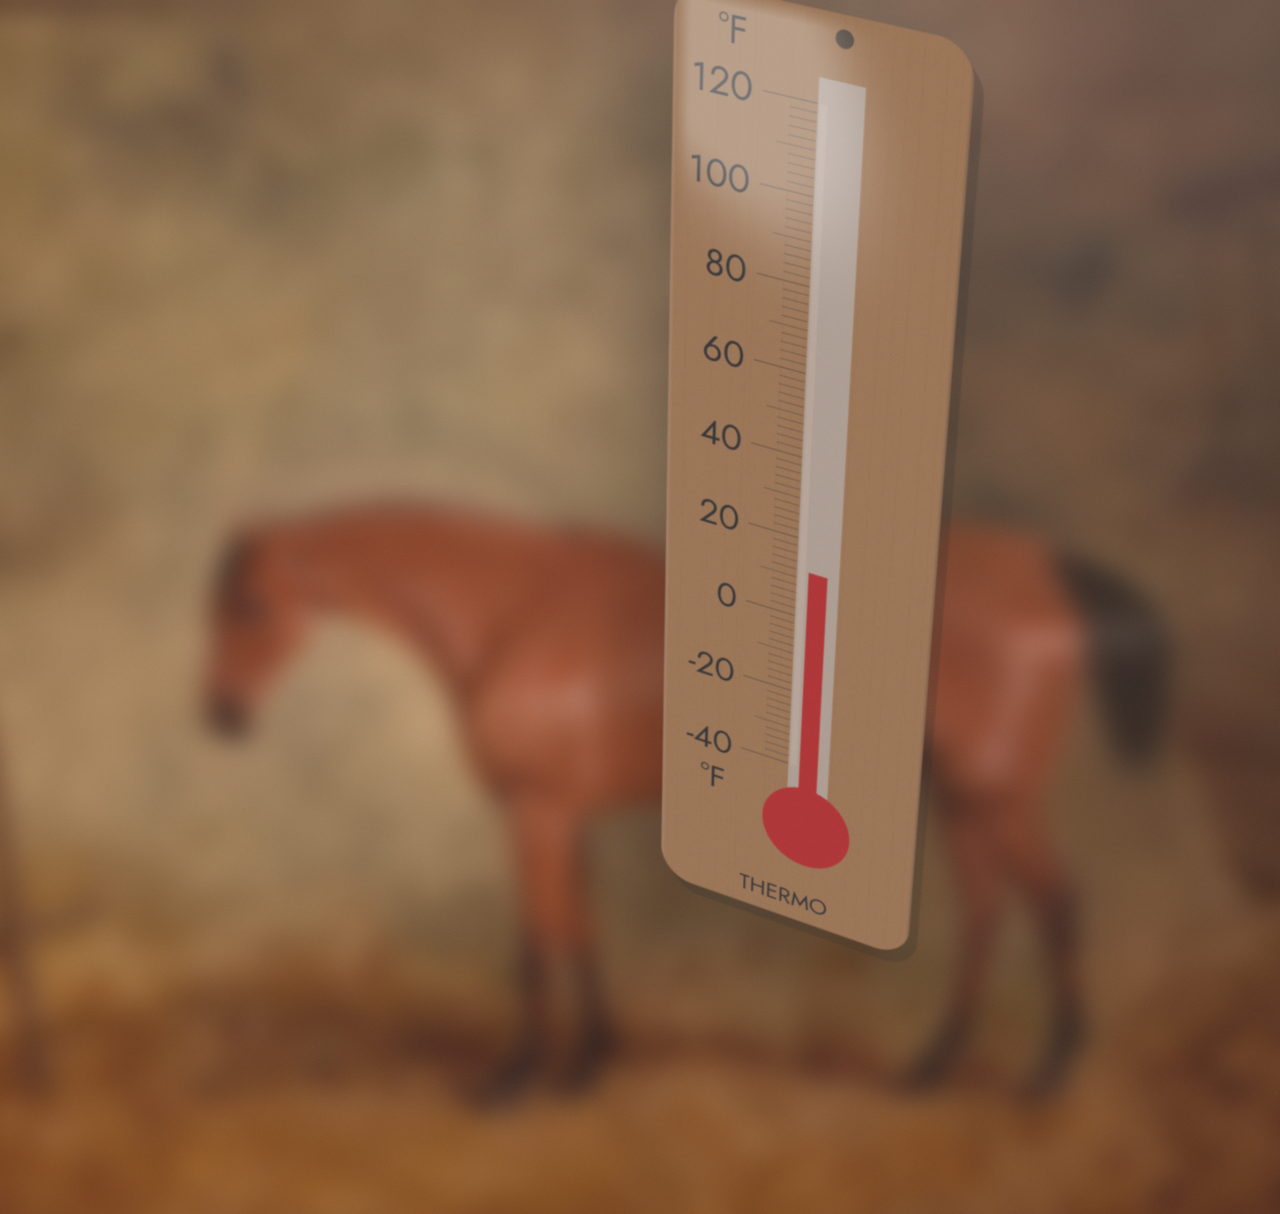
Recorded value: 12 (°F)
